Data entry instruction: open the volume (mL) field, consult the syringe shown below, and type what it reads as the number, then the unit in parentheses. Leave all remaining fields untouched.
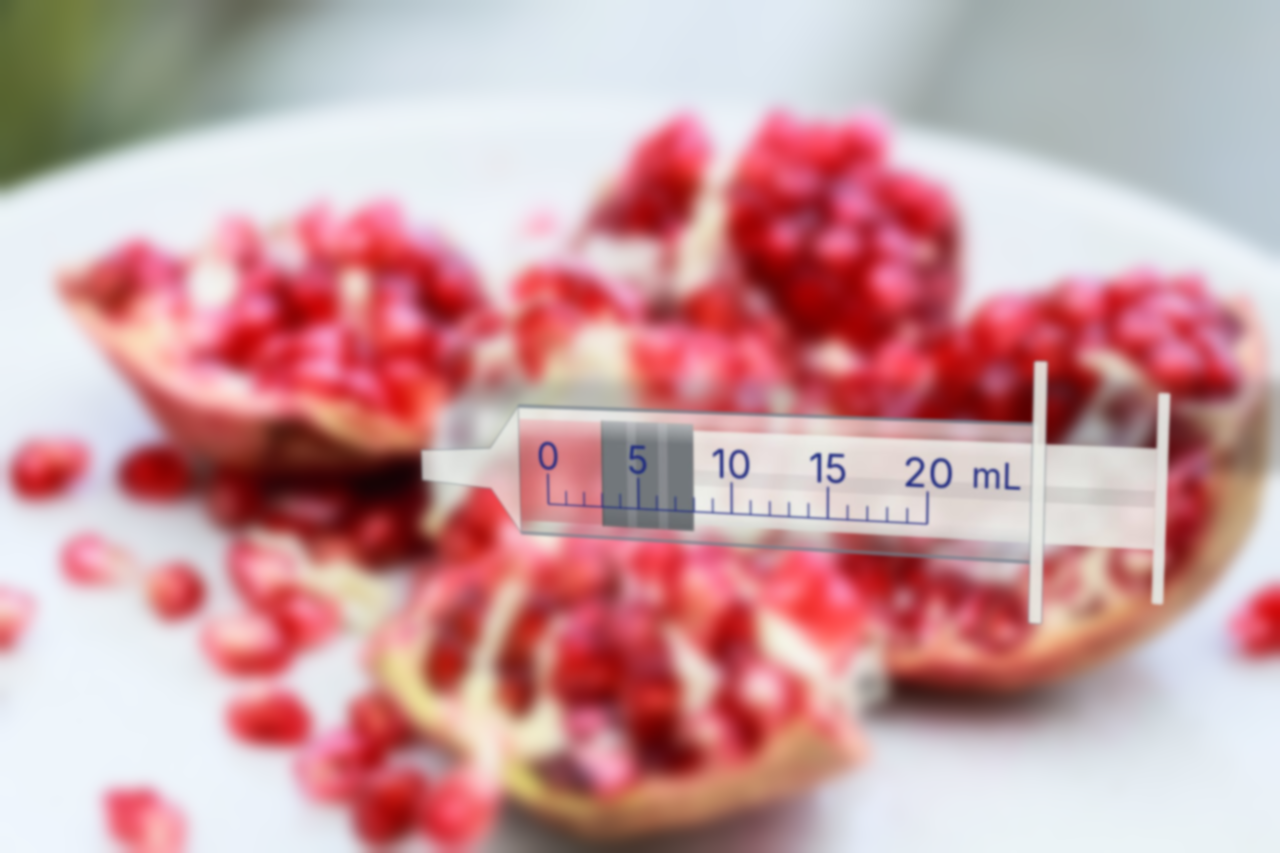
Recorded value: 3 (mL)
